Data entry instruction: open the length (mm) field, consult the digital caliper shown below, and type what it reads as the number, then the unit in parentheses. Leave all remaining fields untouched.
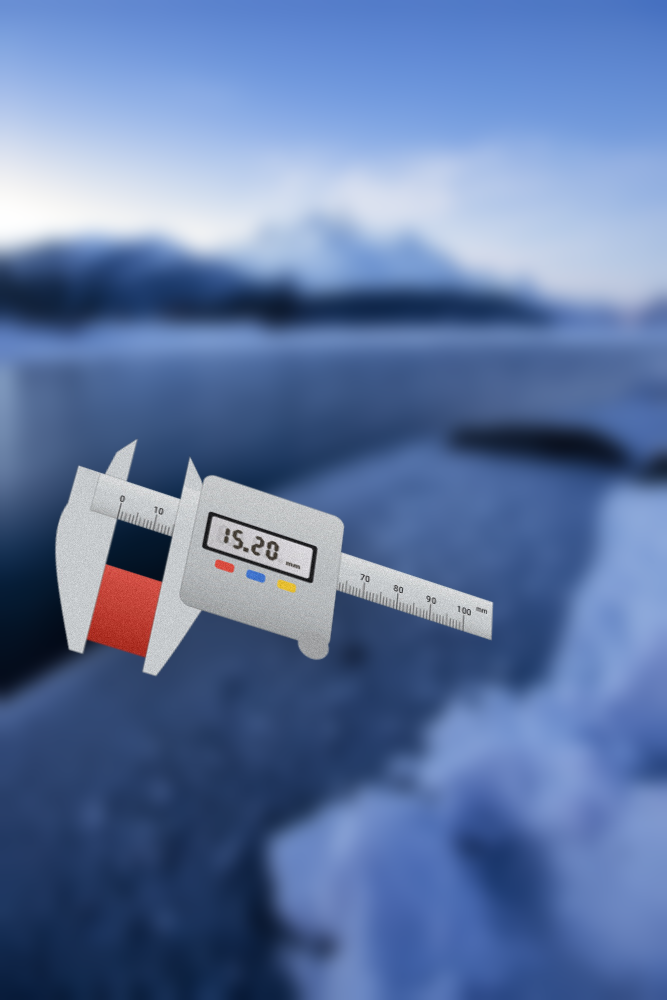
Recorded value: 15.20 (mm)
